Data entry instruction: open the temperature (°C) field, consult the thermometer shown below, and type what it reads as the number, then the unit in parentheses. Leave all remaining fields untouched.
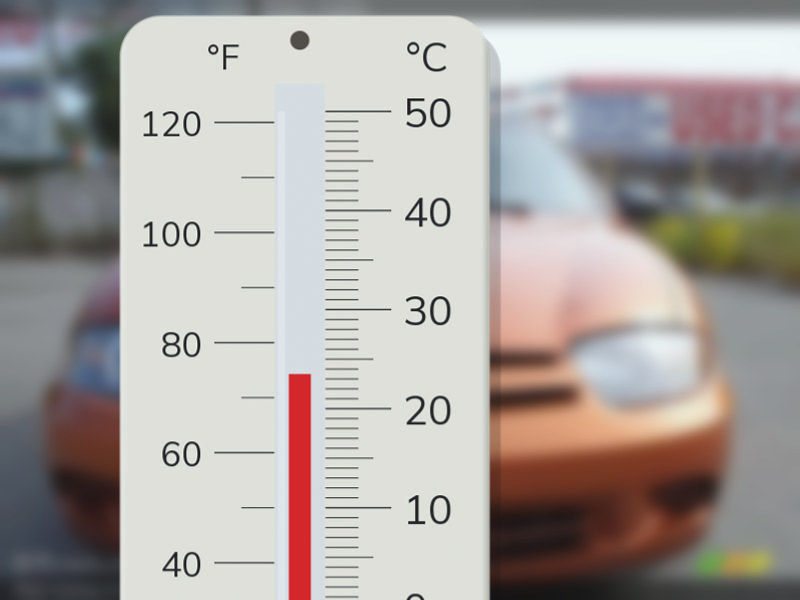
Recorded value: 23.5 (°C)
